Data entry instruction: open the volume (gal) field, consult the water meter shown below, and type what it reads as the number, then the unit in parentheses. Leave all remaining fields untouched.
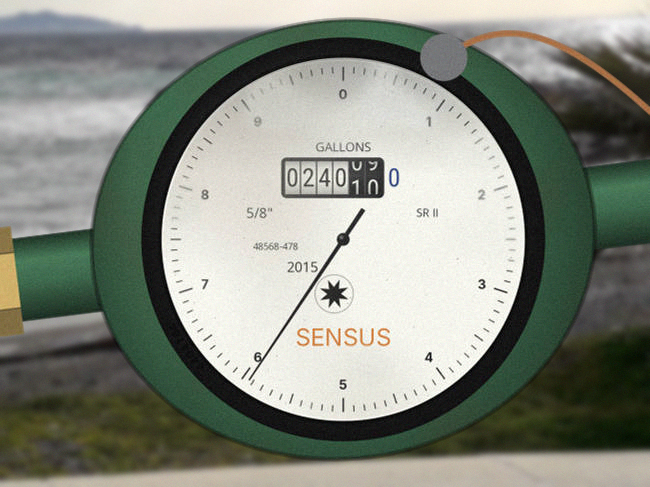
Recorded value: 240095.9 (gal)
